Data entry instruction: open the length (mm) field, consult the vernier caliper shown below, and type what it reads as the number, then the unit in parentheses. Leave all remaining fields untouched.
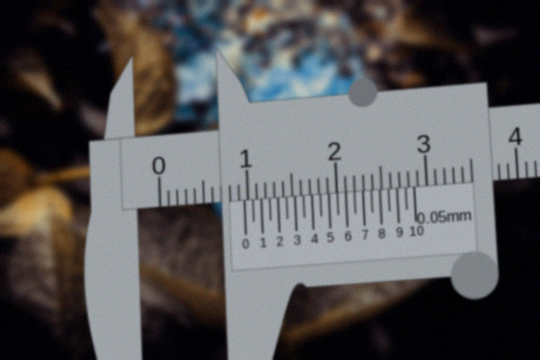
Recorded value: 9.6 (mm)
